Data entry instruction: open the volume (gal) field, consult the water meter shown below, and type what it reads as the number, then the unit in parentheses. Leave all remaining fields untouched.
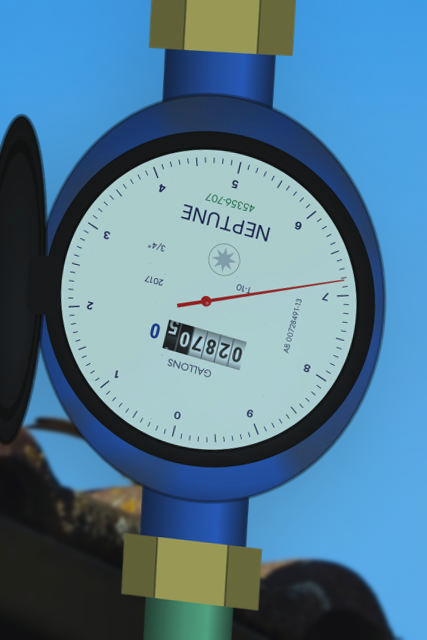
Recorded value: 287046.8 (gal)
